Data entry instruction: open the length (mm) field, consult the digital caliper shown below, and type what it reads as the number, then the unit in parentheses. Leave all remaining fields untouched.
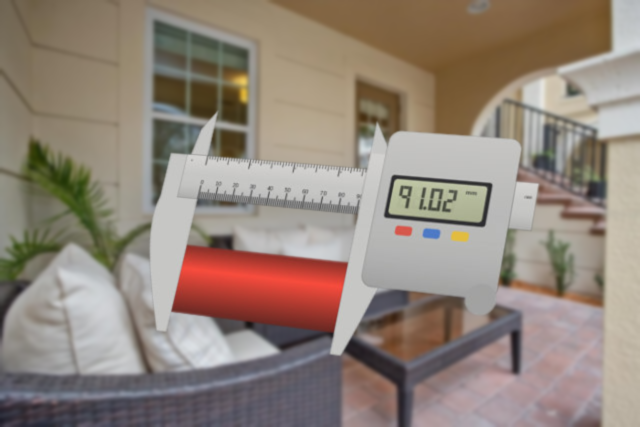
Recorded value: 91.02 (mm)
